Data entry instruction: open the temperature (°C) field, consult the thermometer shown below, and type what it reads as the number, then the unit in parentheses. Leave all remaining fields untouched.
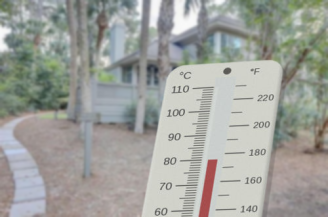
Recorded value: 80 (°C)
